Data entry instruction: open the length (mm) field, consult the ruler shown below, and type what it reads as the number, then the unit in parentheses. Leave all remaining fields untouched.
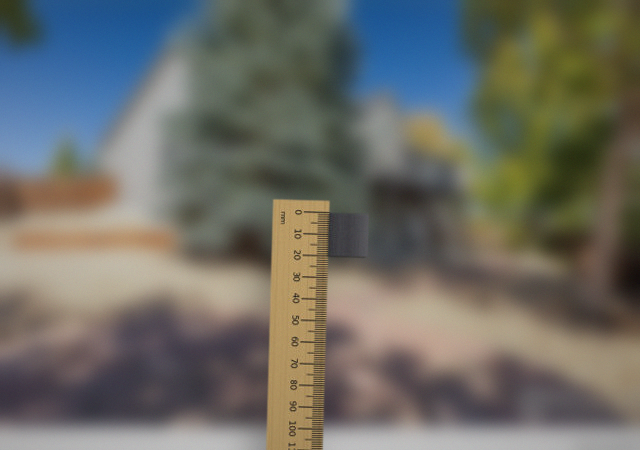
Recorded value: 20 (mm)
